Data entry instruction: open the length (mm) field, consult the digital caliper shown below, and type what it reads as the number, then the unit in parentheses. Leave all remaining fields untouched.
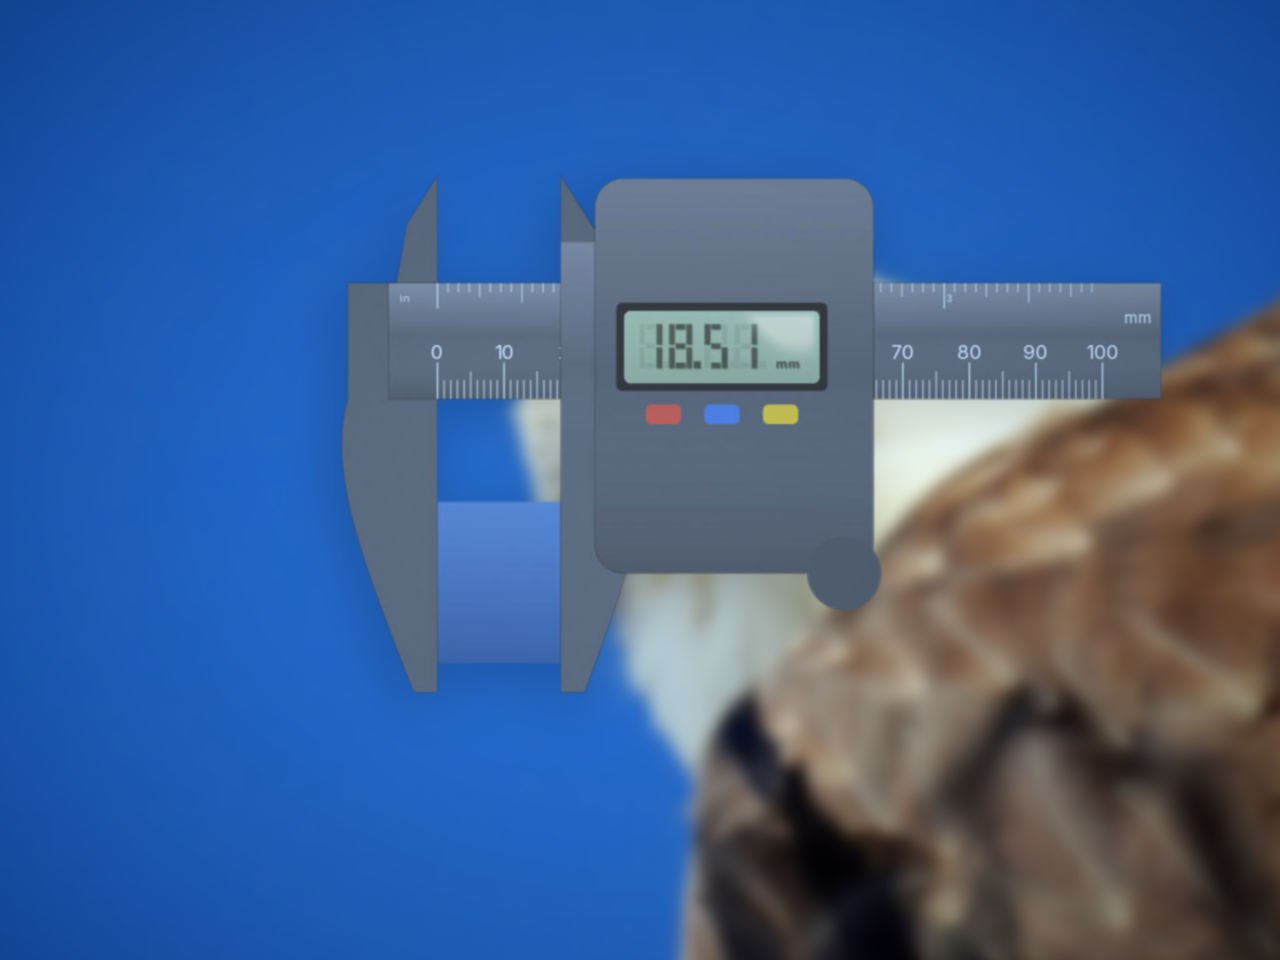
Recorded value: 18.51 (mm)
